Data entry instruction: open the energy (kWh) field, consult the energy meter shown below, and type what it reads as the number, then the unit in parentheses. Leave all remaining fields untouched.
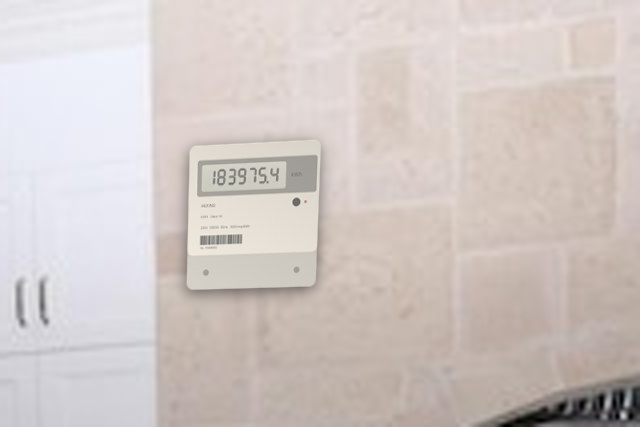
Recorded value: 183975.4 (kWh)
